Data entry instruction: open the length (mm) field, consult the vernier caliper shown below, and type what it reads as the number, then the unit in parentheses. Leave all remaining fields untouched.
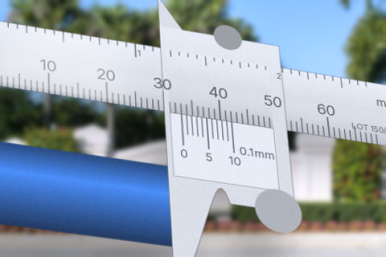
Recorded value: 33.0 (mm)
